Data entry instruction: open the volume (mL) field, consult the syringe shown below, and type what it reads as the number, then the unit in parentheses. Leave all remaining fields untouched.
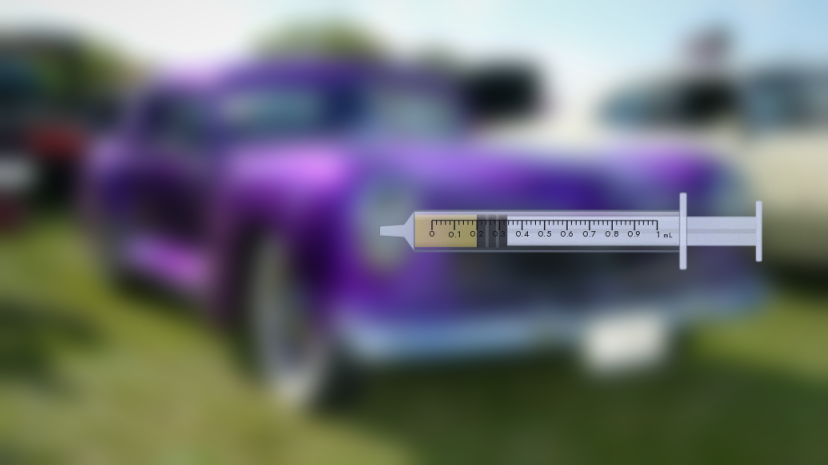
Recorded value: 0.2 (mL)
